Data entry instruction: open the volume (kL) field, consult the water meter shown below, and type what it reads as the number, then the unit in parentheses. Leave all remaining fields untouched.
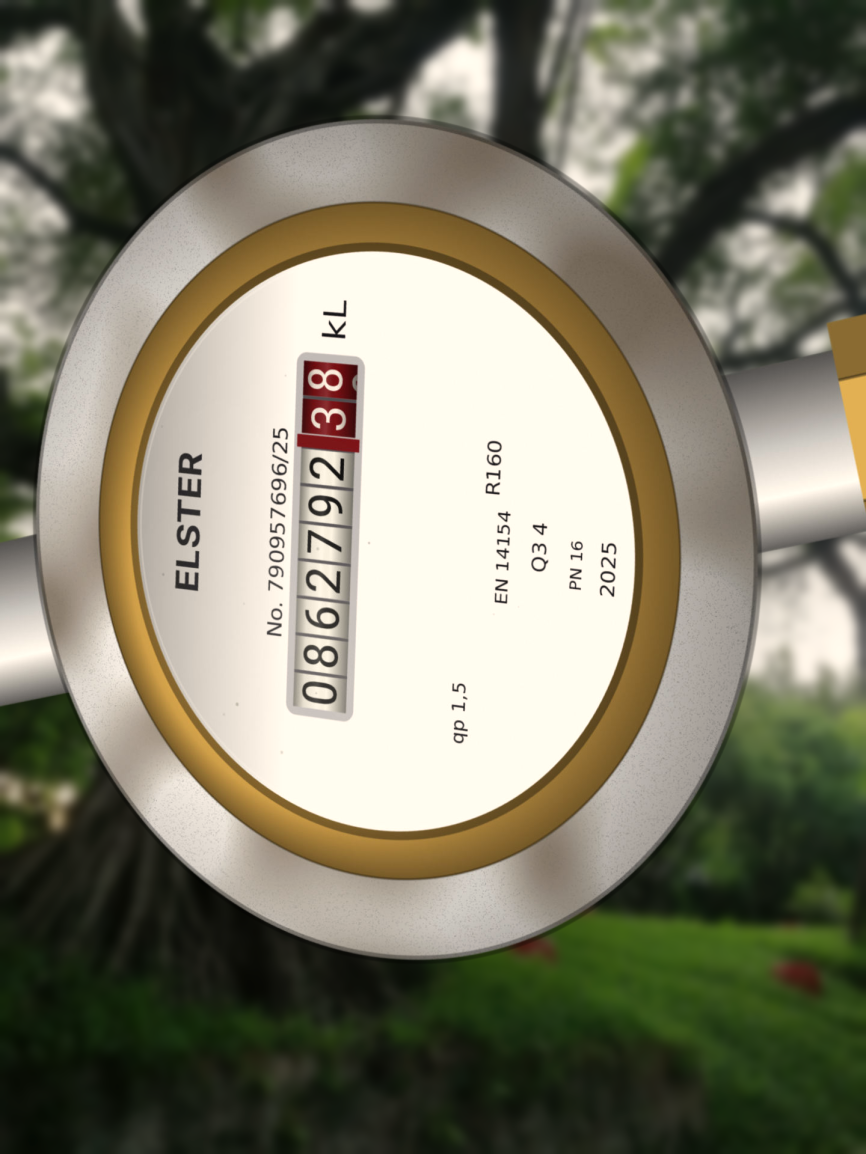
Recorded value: 862792.38 (kL)
